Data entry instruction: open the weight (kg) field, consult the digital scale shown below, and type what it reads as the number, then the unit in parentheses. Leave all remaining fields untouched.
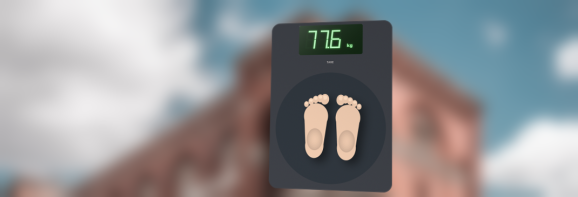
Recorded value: 77.6 (kg)
